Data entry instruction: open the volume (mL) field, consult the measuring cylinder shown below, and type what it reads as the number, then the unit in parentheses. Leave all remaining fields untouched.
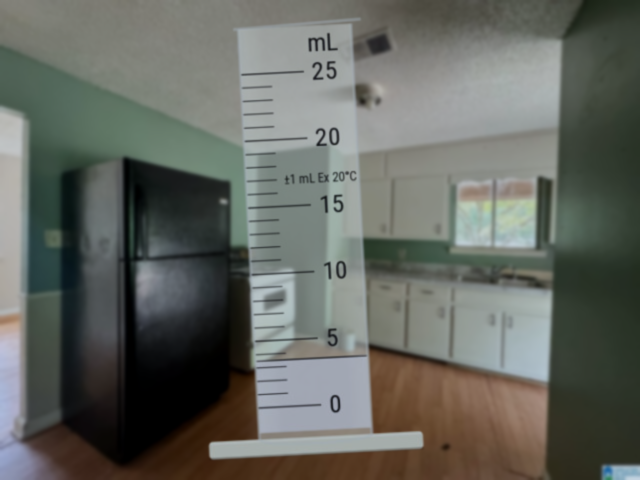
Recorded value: 3.5 (mL)
